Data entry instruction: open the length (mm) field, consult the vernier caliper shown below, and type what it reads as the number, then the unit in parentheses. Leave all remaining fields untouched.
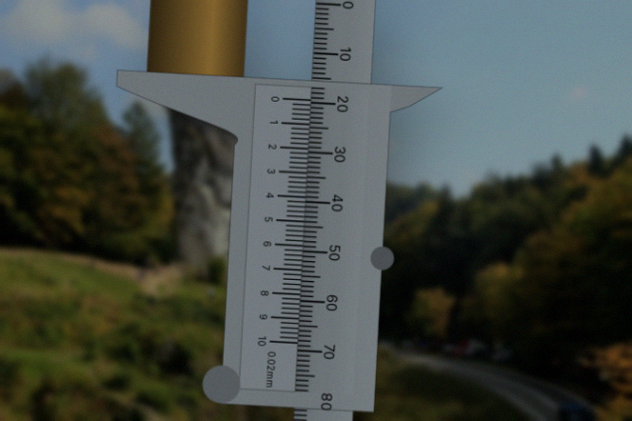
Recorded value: 19.5 (mm)
